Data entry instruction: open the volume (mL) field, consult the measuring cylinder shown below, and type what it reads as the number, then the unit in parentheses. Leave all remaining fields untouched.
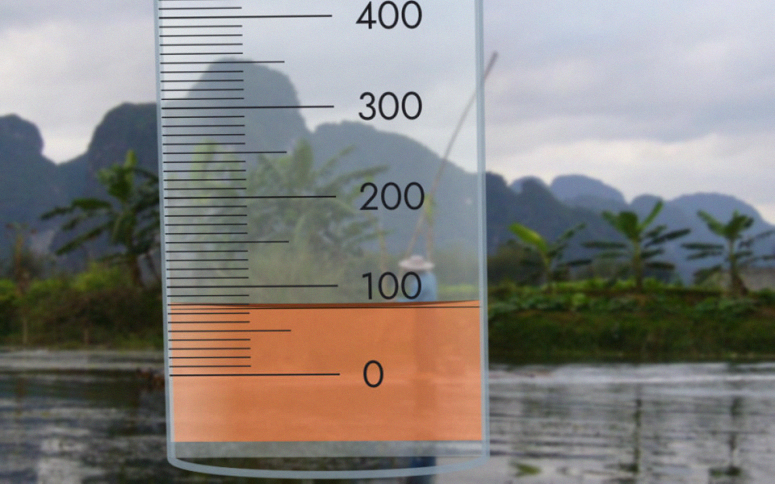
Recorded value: 75 (mL)
